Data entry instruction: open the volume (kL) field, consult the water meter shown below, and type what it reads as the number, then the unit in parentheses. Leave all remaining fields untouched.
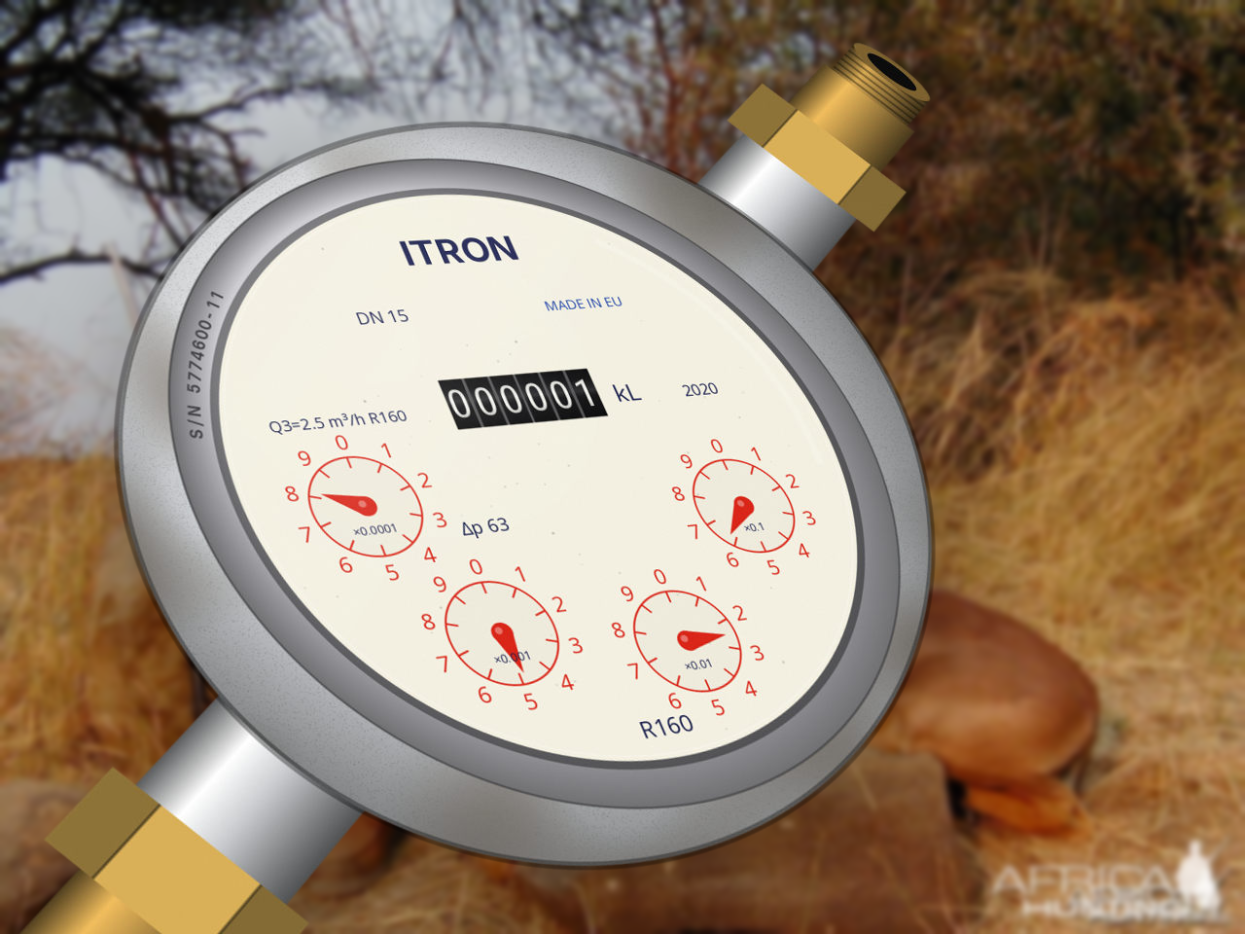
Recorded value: 1.6248 (kL)
